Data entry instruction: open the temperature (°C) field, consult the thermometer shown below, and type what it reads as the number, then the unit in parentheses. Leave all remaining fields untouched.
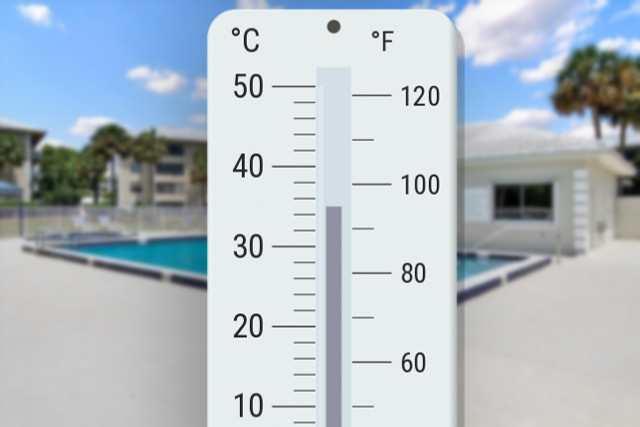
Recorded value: 35 (°C)
